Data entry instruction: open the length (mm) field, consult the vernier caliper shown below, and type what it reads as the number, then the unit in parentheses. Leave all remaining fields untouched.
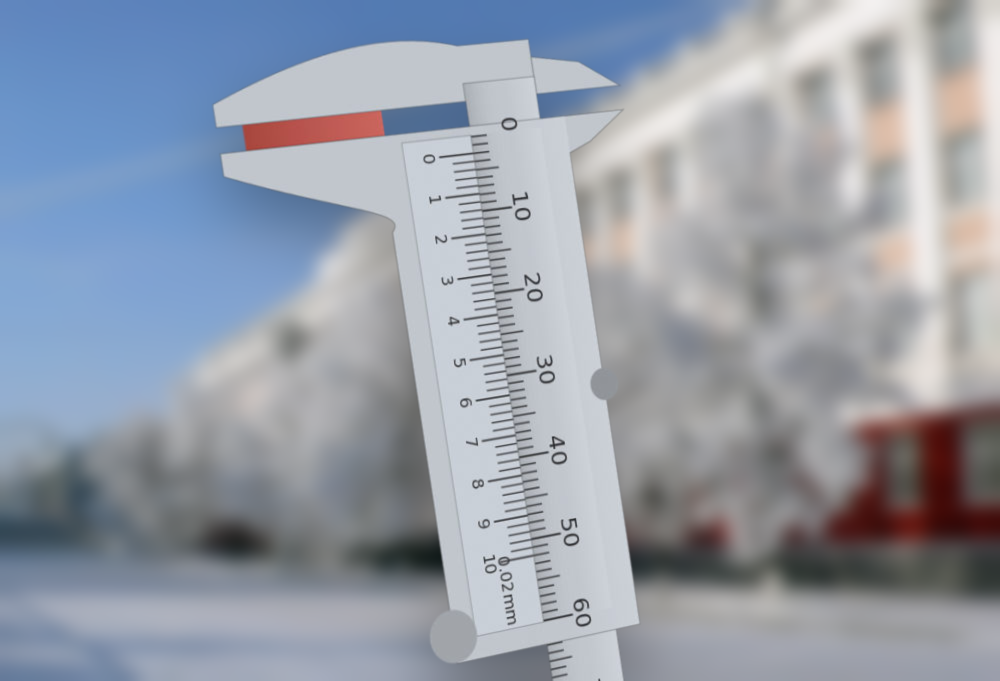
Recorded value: 3.0 (mm)
